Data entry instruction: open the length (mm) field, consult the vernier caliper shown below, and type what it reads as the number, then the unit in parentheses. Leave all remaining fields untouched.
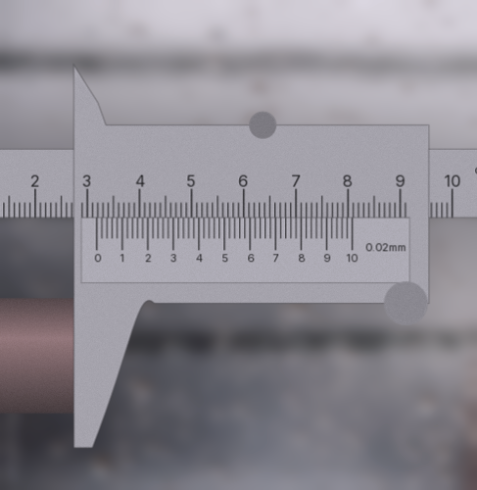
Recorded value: 31.8 (mm)
